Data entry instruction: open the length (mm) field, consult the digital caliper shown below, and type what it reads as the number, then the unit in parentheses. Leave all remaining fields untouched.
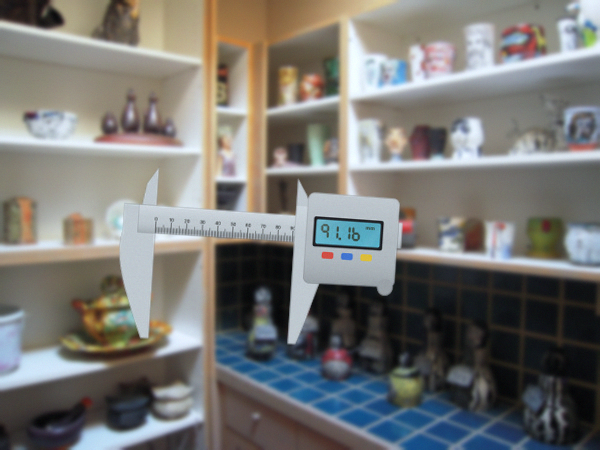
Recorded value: 91.16 (mm)
